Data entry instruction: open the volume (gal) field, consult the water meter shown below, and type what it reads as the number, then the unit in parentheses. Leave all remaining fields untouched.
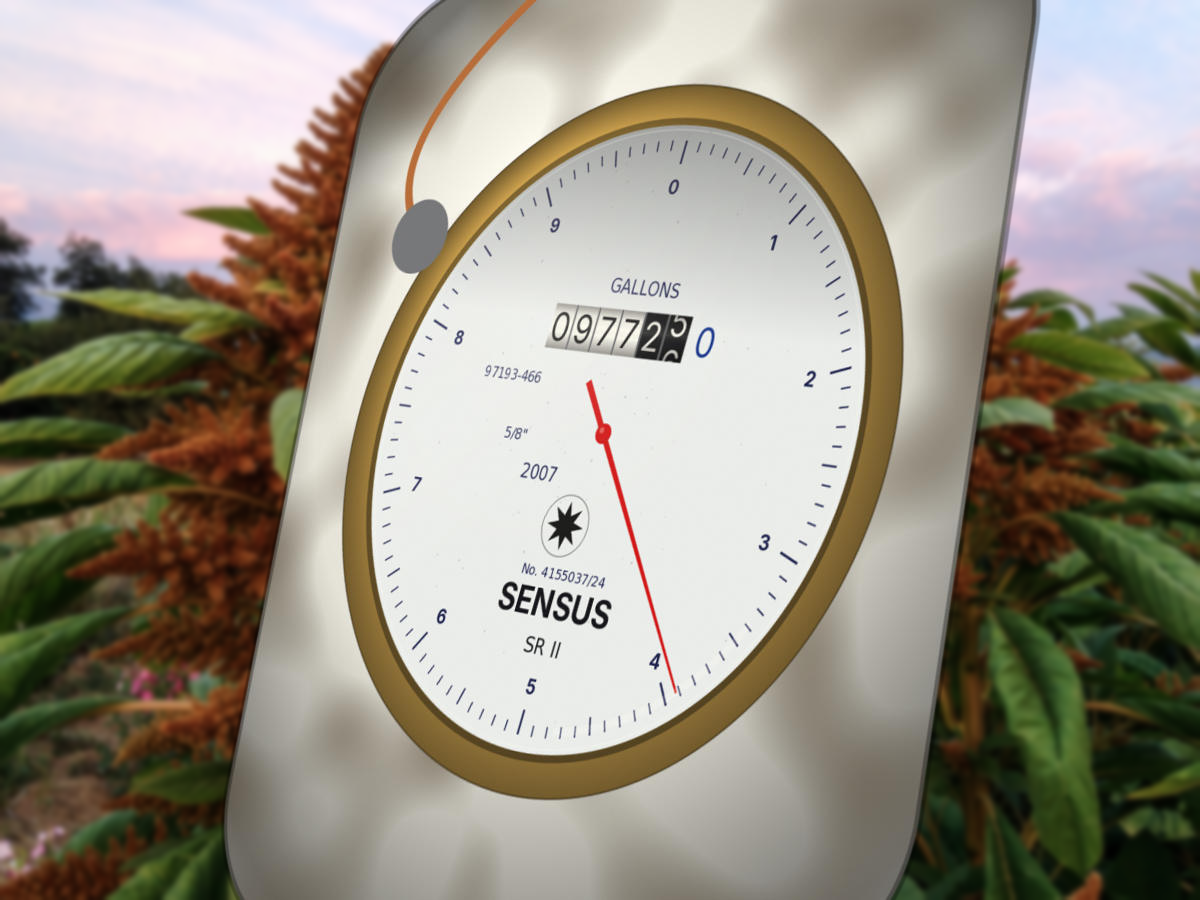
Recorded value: 977253.9 (gal)
